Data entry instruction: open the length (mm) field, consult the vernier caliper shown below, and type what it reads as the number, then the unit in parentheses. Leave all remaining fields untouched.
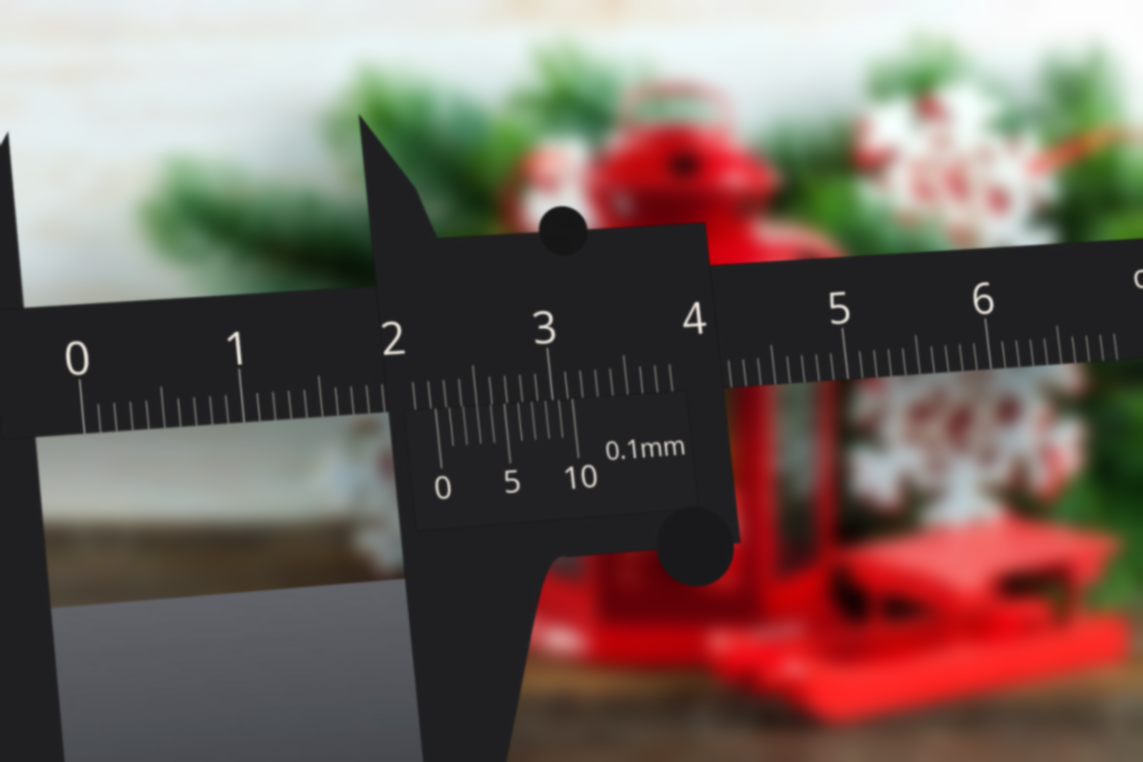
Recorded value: 22.3 (mm)
